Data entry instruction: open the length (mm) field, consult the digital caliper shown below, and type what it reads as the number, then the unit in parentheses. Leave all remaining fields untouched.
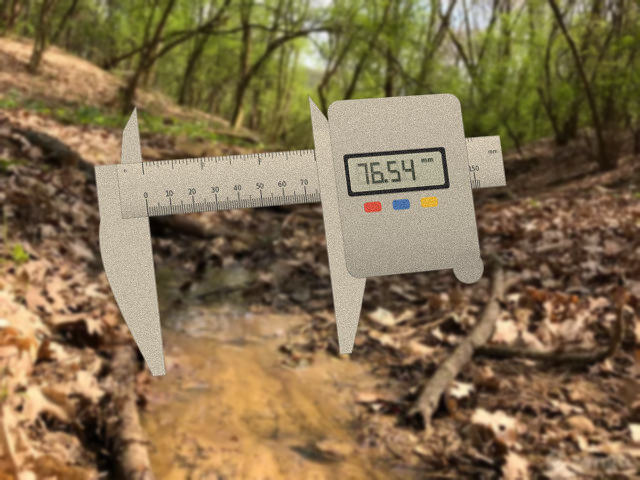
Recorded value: 76.54 (mm)
